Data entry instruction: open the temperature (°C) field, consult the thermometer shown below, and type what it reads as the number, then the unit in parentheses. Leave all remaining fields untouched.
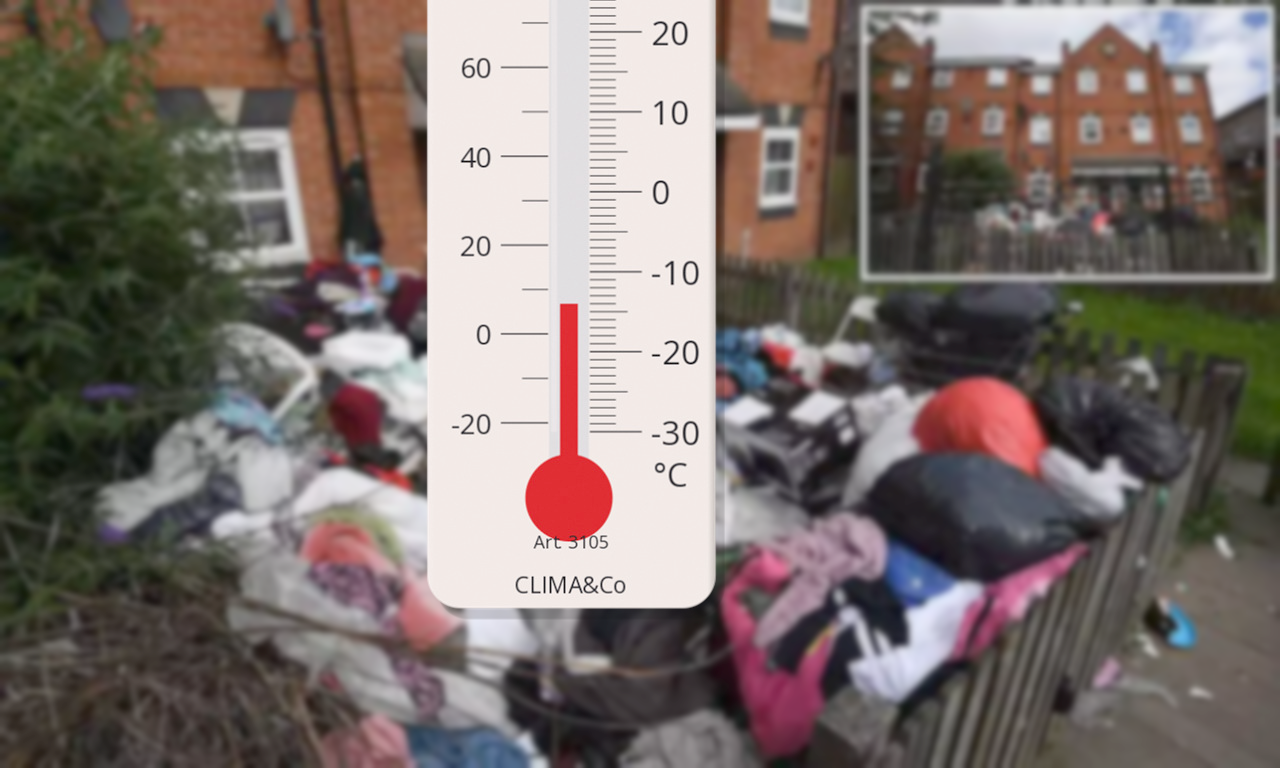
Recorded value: -14 (°C)
